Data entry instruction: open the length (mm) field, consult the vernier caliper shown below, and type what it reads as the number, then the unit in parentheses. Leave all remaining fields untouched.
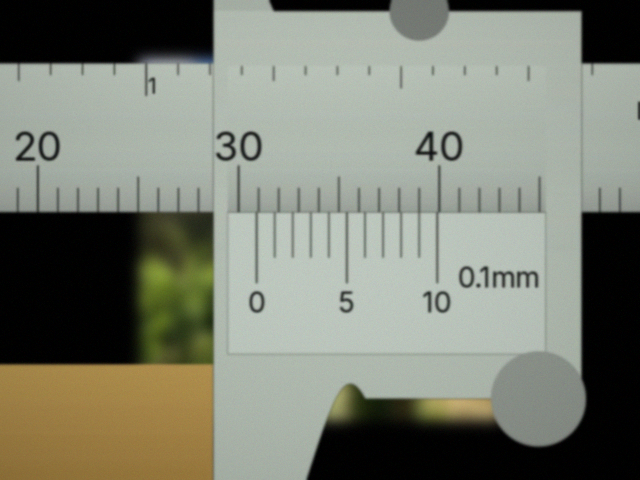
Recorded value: 30.9 (mm)
